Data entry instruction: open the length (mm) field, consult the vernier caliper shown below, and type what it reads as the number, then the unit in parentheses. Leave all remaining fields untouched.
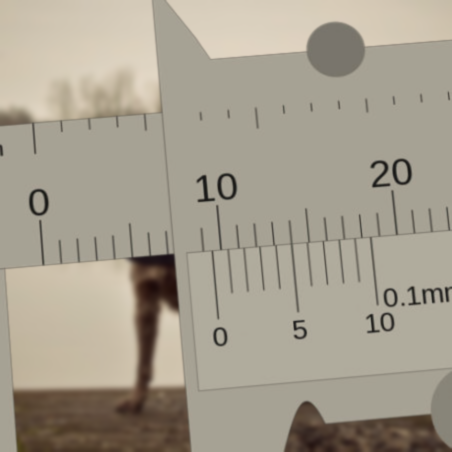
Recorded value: 9.5 (mm)
